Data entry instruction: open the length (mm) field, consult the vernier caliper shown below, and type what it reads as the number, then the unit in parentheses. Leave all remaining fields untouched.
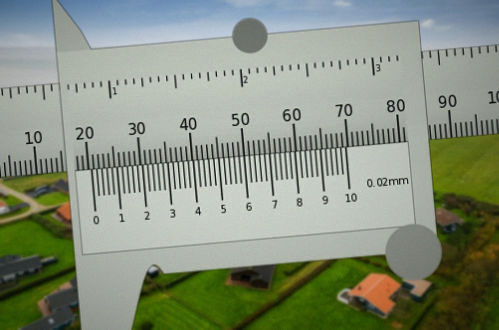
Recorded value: 20.6 (mm)
